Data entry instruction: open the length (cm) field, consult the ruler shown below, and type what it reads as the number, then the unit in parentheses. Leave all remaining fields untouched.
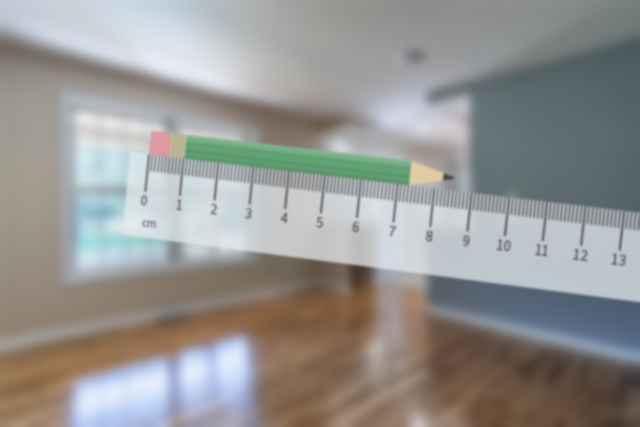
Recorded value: 8.5 (cm)
